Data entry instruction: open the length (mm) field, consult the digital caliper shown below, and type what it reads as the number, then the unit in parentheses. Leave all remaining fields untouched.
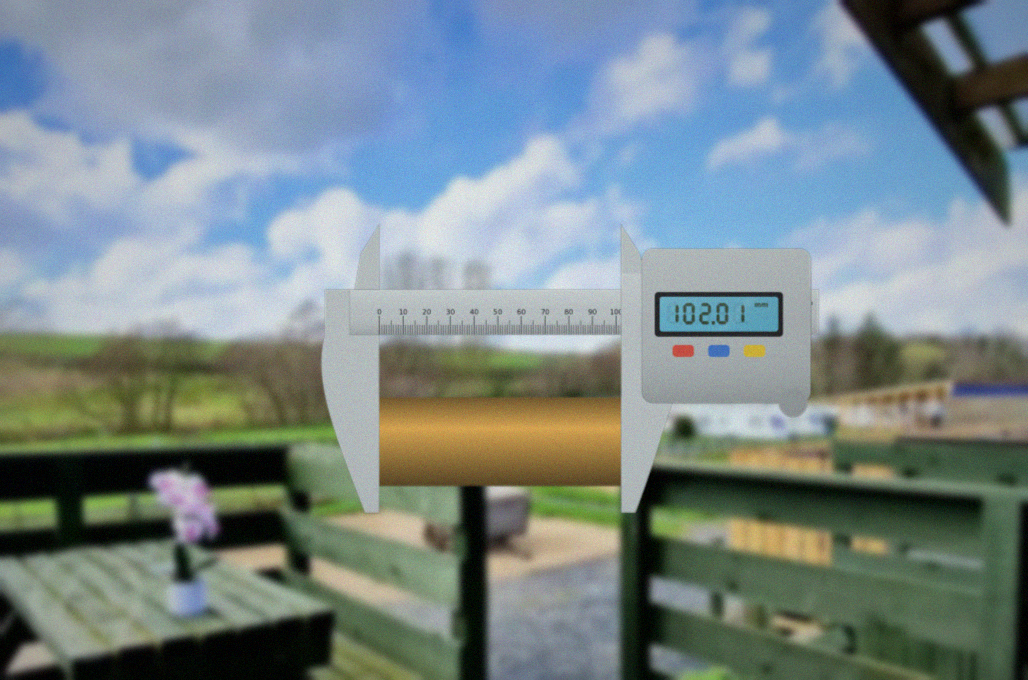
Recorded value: 102.01 (mm)
